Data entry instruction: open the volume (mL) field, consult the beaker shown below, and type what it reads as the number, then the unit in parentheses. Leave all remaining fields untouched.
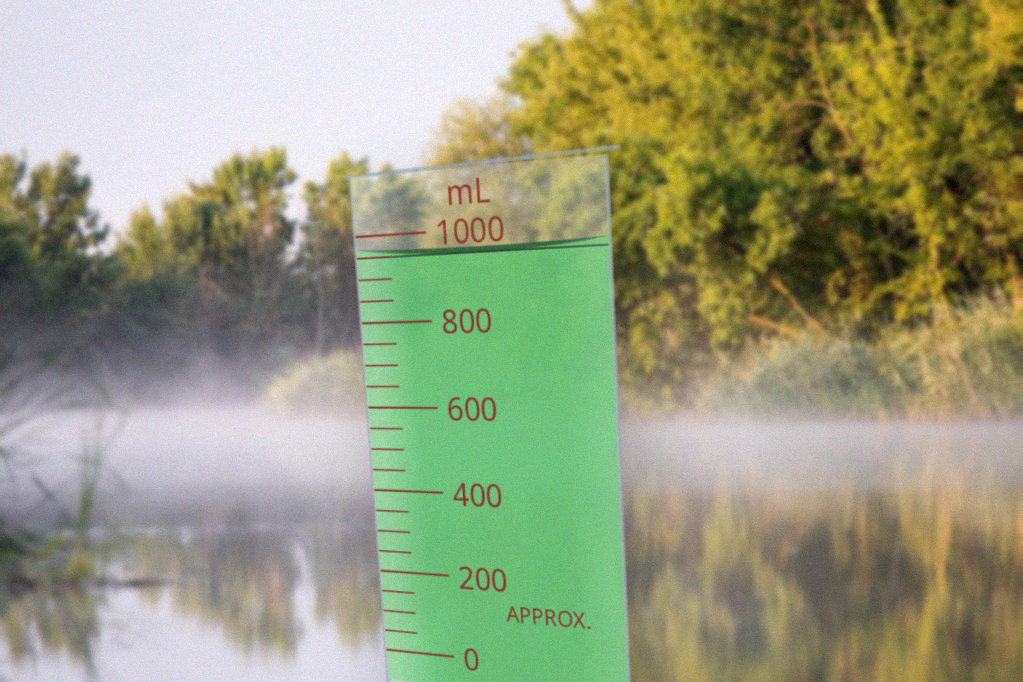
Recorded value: 950 (mL)
